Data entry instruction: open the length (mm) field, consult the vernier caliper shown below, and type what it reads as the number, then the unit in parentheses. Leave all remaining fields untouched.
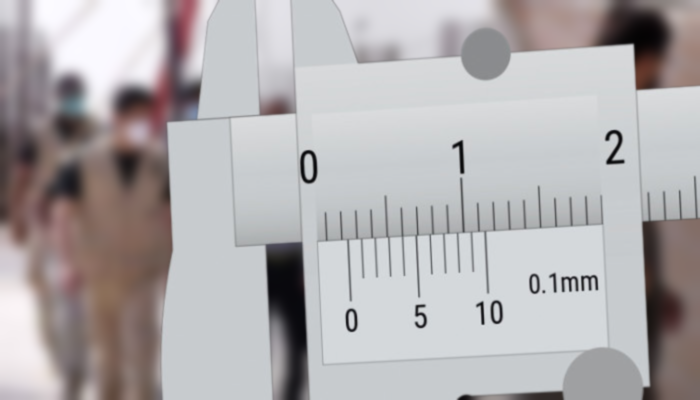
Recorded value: 2.4 (mm)
